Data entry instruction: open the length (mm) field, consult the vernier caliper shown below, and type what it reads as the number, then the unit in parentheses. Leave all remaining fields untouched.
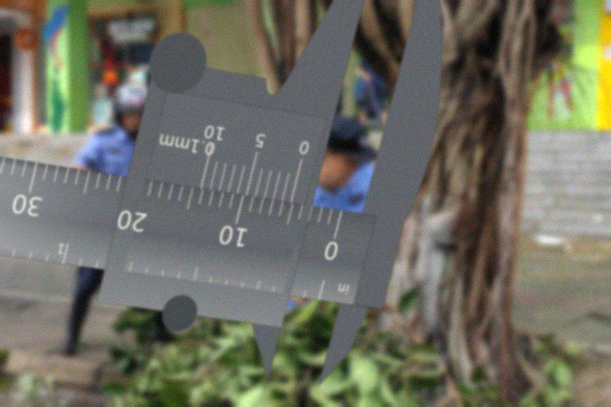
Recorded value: 5.2 (mm)
